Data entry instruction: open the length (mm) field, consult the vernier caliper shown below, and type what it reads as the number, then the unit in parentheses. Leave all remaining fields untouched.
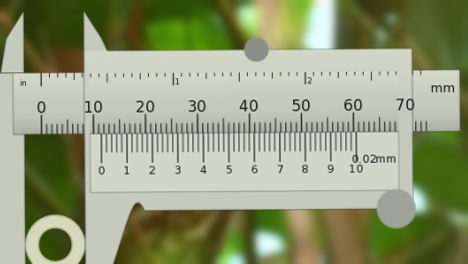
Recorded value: 11.5 (mm)
